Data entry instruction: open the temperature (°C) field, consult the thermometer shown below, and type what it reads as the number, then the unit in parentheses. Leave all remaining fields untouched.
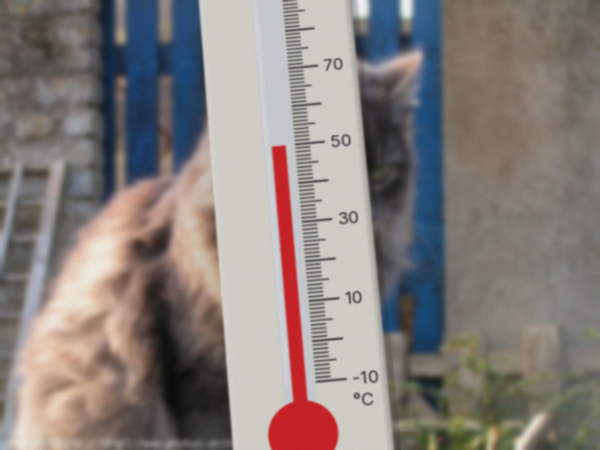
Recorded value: 50 (°C)
